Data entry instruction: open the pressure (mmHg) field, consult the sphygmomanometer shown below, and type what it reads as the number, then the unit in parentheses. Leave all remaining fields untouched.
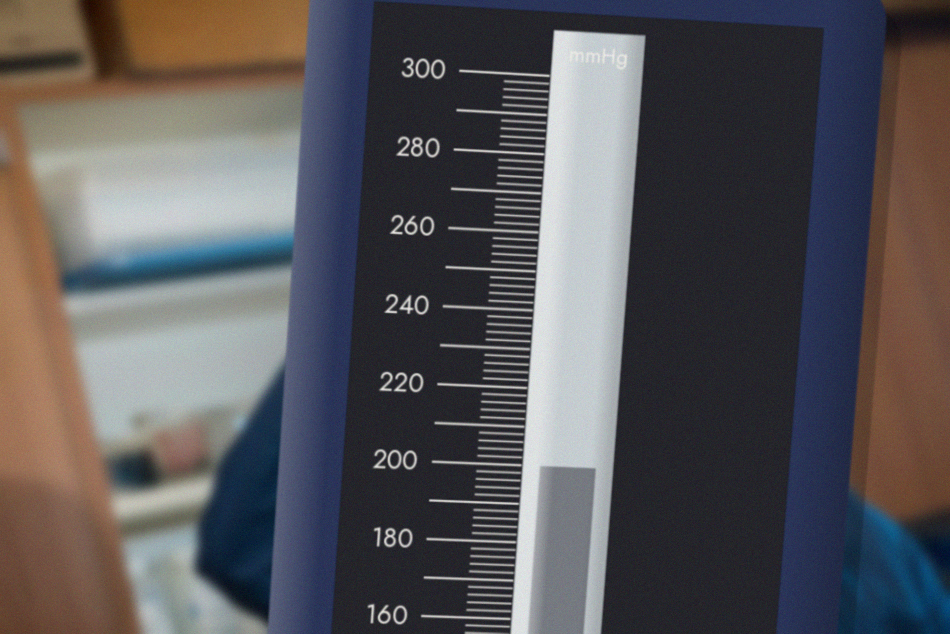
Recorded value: 200 (mmHg)
